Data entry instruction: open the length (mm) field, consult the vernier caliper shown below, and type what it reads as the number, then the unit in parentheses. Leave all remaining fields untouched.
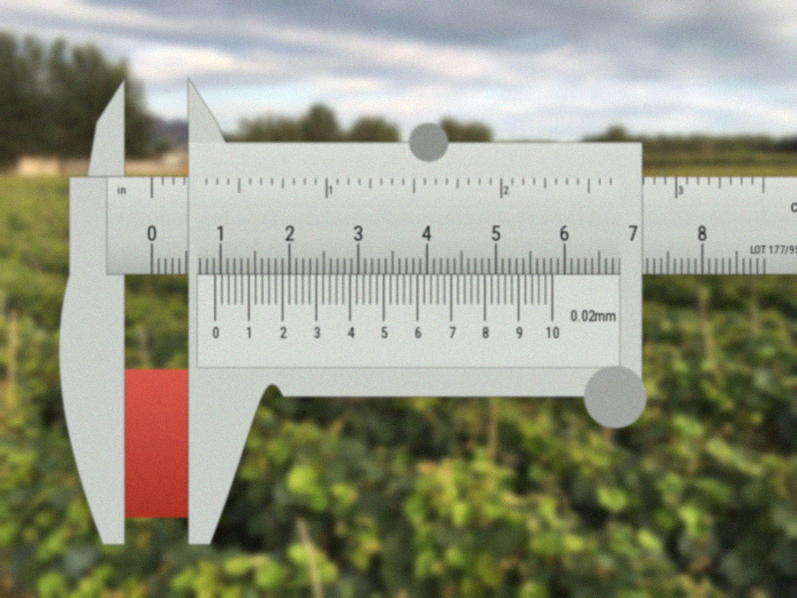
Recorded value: 9.2 (mm)
